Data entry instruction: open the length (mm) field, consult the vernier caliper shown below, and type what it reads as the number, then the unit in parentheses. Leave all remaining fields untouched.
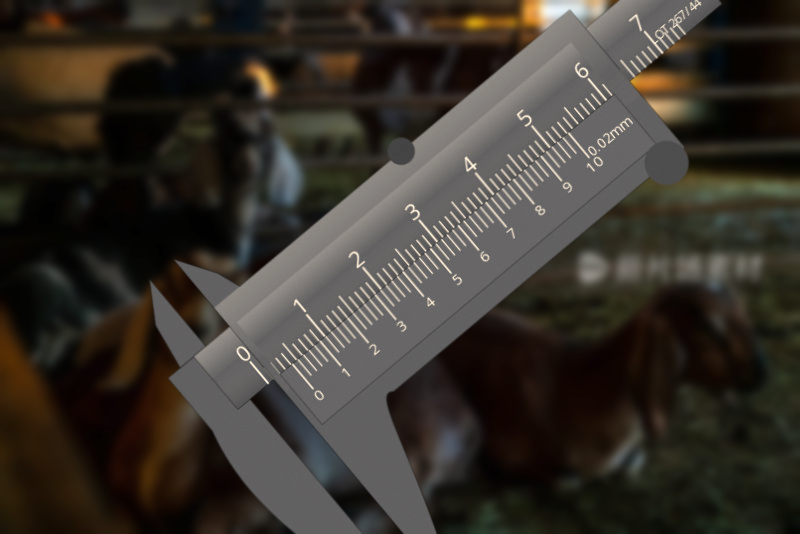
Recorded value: 4.2 (mm)
